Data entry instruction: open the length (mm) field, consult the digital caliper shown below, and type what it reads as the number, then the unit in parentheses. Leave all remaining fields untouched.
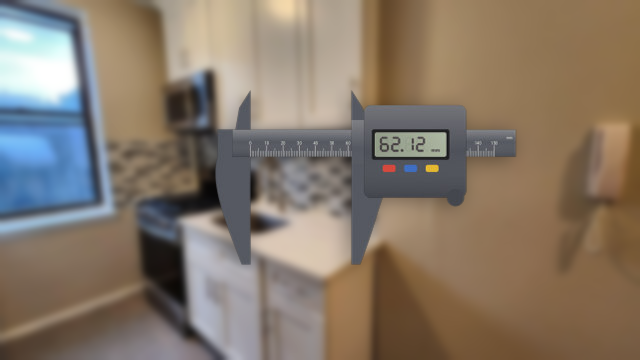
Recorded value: 62.12 (mm)
